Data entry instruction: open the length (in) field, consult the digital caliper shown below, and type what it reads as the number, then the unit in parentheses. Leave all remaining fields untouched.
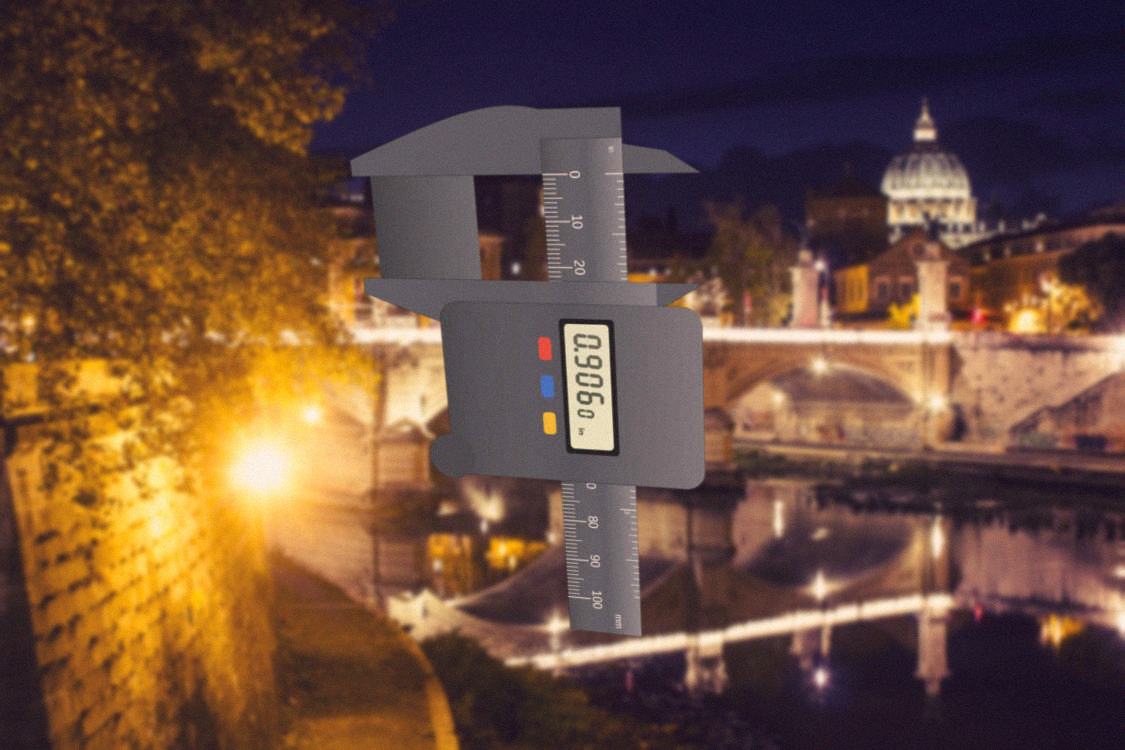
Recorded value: 0.9060 (in)
